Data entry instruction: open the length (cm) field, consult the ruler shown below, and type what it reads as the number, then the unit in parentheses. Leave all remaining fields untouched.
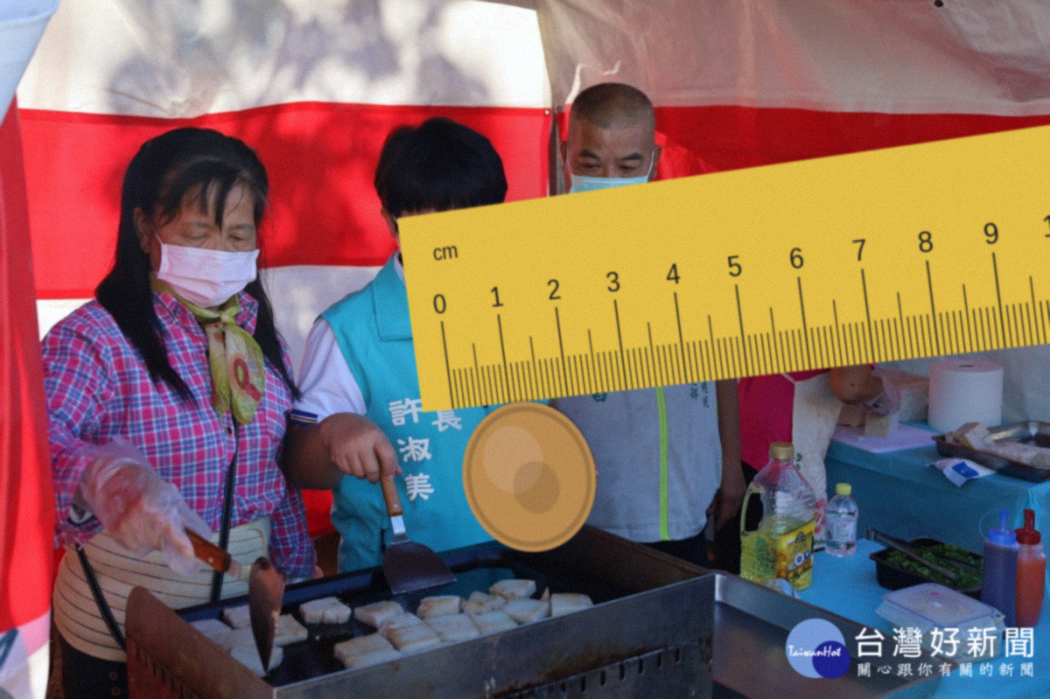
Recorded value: 2.3 (cm)
